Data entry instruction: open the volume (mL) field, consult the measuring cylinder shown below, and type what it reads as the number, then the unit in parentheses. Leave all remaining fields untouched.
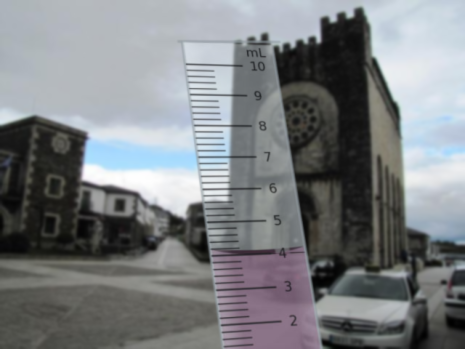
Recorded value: 4 (mL)
